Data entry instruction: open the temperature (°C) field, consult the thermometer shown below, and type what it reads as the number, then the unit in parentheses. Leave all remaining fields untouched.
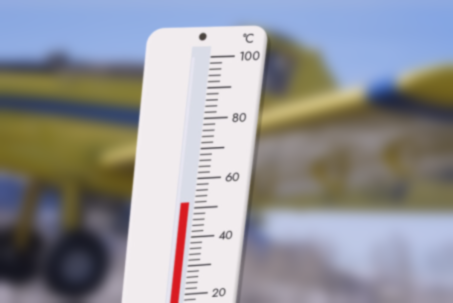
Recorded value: 52 (°C)
